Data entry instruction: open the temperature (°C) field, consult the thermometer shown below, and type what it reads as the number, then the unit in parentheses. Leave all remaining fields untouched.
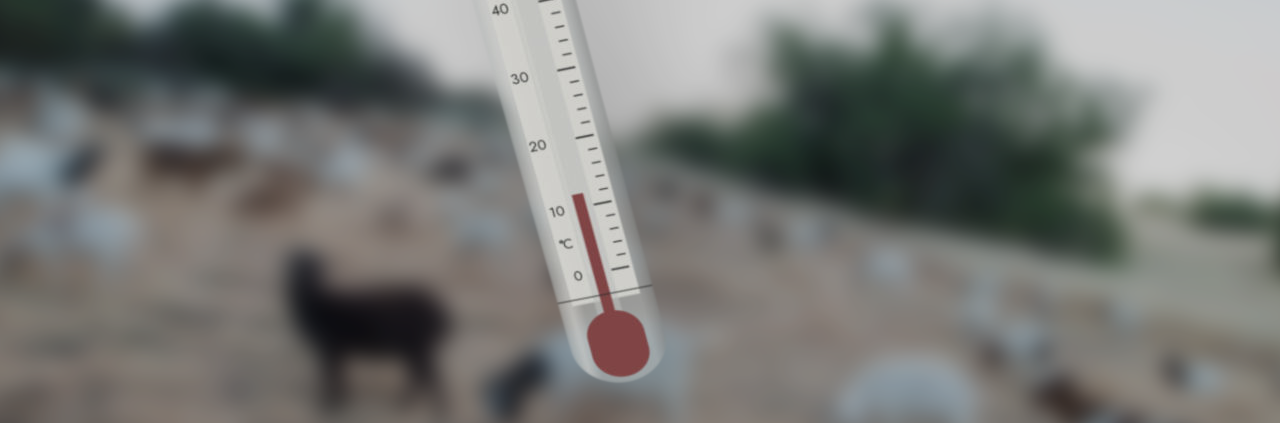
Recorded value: 12 (°C)
